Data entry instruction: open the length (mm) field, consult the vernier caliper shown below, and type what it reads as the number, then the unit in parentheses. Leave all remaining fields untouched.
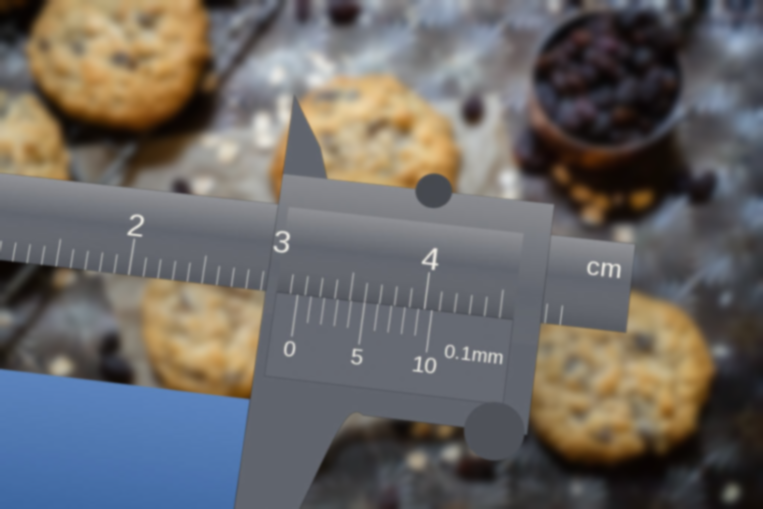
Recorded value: 31.5 (mm)
